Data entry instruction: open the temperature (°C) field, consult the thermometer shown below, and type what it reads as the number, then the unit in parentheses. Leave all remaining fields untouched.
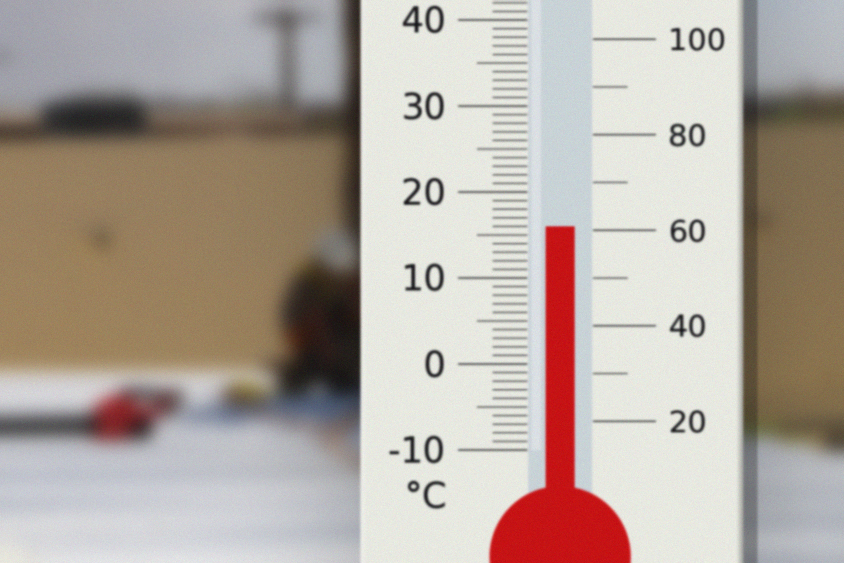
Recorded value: 16 (°C)
